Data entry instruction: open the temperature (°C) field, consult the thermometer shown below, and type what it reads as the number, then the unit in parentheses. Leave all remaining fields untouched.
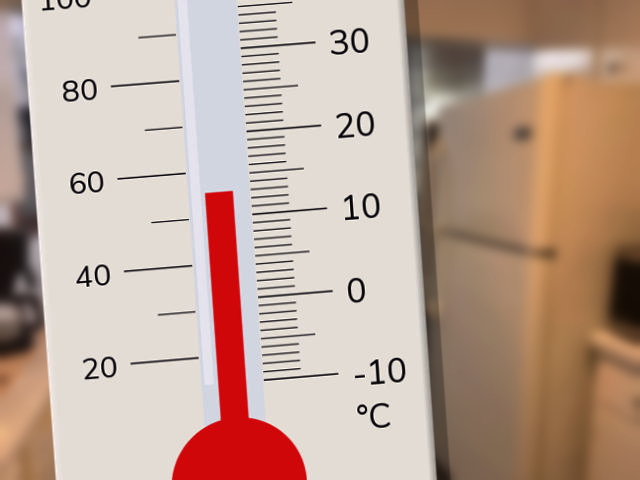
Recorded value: 13 (°C)
